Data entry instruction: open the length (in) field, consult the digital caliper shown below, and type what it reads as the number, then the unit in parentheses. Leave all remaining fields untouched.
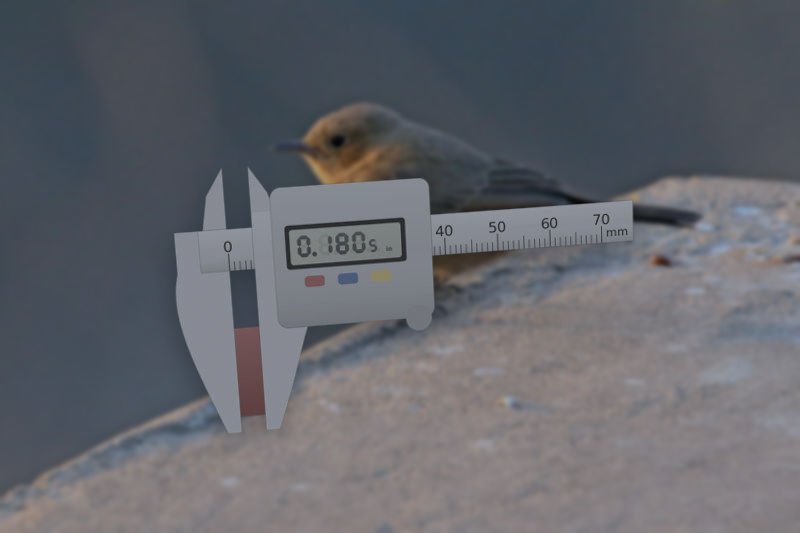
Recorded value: 0.1805 (in)
